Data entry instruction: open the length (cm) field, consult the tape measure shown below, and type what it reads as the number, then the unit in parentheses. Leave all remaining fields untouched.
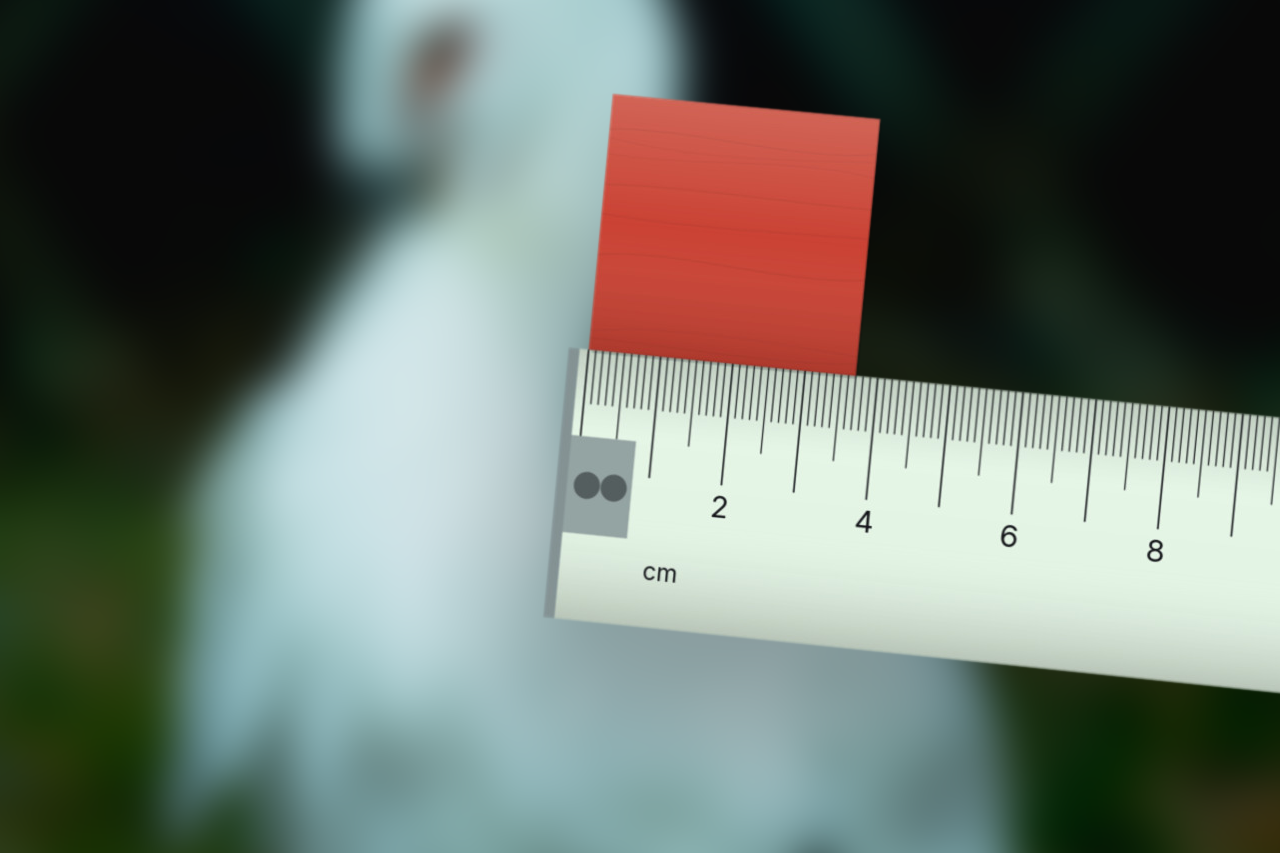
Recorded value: 3.7 (cm)
